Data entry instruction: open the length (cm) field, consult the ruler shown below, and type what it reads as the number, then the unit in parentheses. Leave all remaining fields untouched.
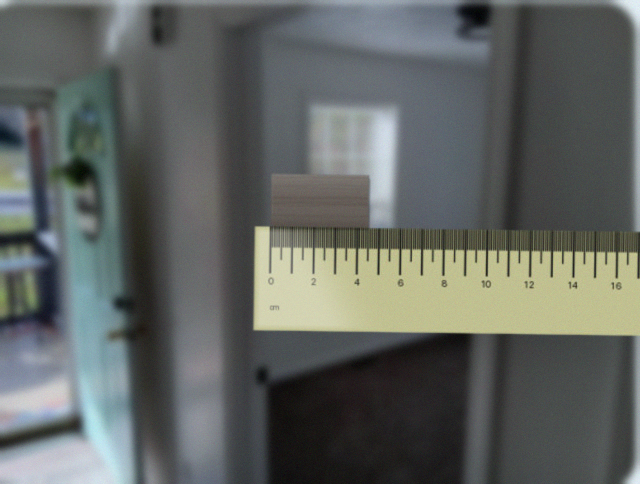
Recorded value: 4.5 (cm)
